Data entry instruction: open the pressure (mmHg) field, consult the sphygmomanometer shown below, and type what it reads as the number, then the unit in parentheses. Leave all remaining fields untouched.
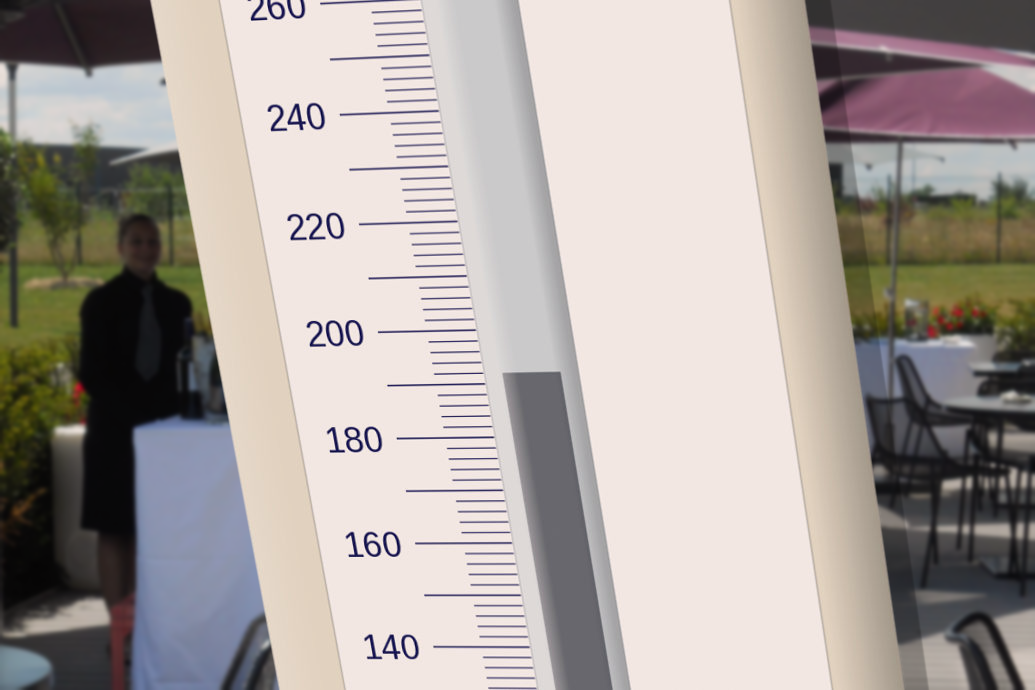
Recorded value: 192 (mmHg)
